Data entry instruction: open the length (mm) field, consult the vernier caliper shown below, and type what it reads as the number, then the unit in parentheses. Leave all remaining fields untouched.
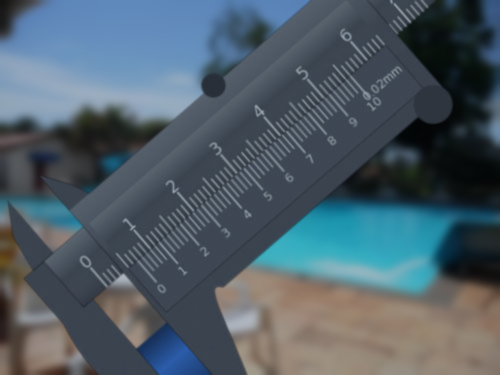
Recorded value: 7.0 (mm)
